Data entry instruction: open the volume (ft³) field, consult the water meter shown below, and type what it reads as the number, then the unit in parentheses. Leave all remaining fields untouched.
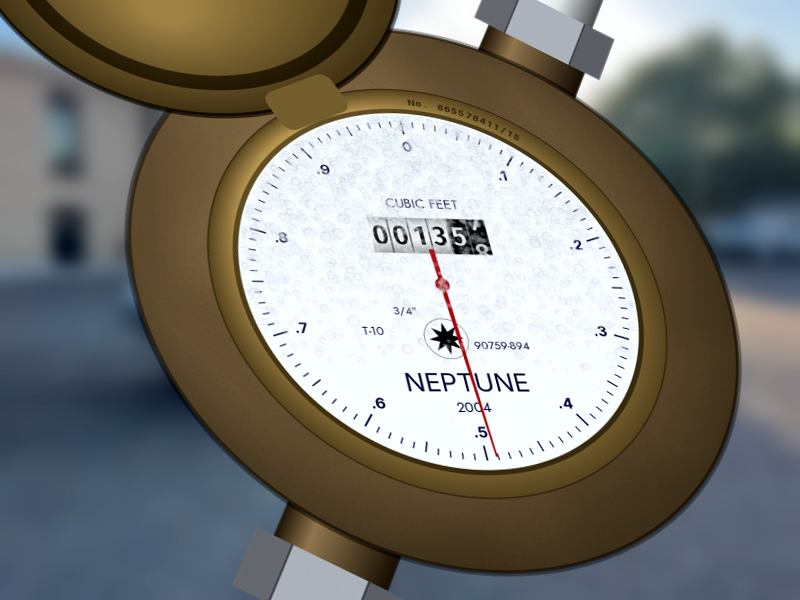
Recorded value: 1357.49 (ft³)
